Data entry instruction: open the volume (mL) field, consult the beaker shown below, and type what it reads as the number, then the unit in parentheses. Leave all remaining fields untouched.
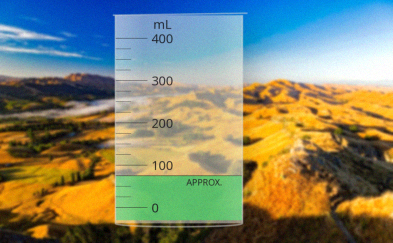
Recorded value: 75 (mL)
